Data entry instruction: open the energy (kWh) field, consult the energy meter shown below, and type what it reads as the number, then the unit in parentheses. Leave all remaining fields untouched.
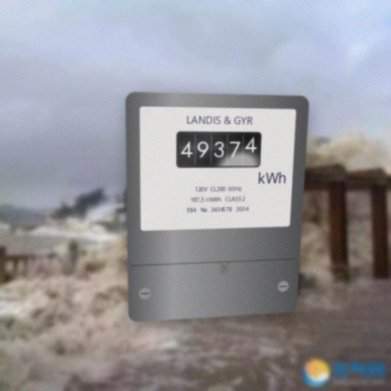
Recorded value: 49374 (kWh)
